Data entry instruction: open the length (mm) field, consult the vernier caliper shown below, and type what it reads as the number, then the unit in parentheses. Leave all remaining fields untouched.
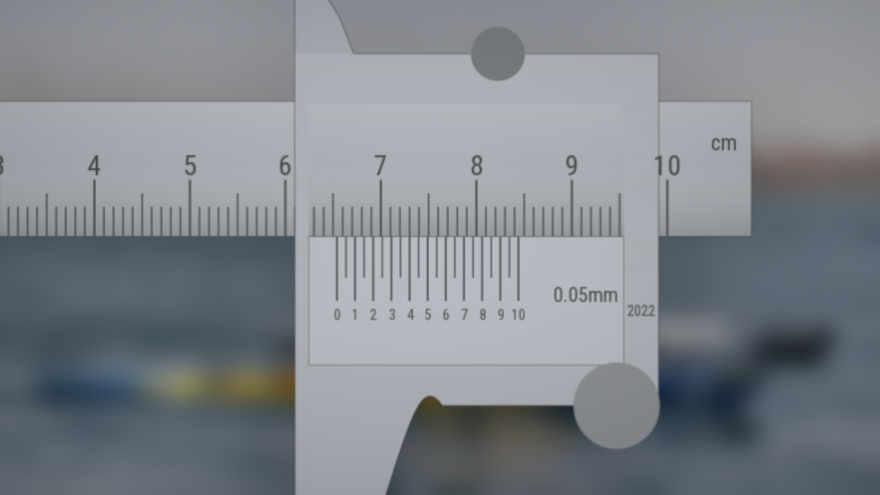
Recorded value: 65.4 (mm)
